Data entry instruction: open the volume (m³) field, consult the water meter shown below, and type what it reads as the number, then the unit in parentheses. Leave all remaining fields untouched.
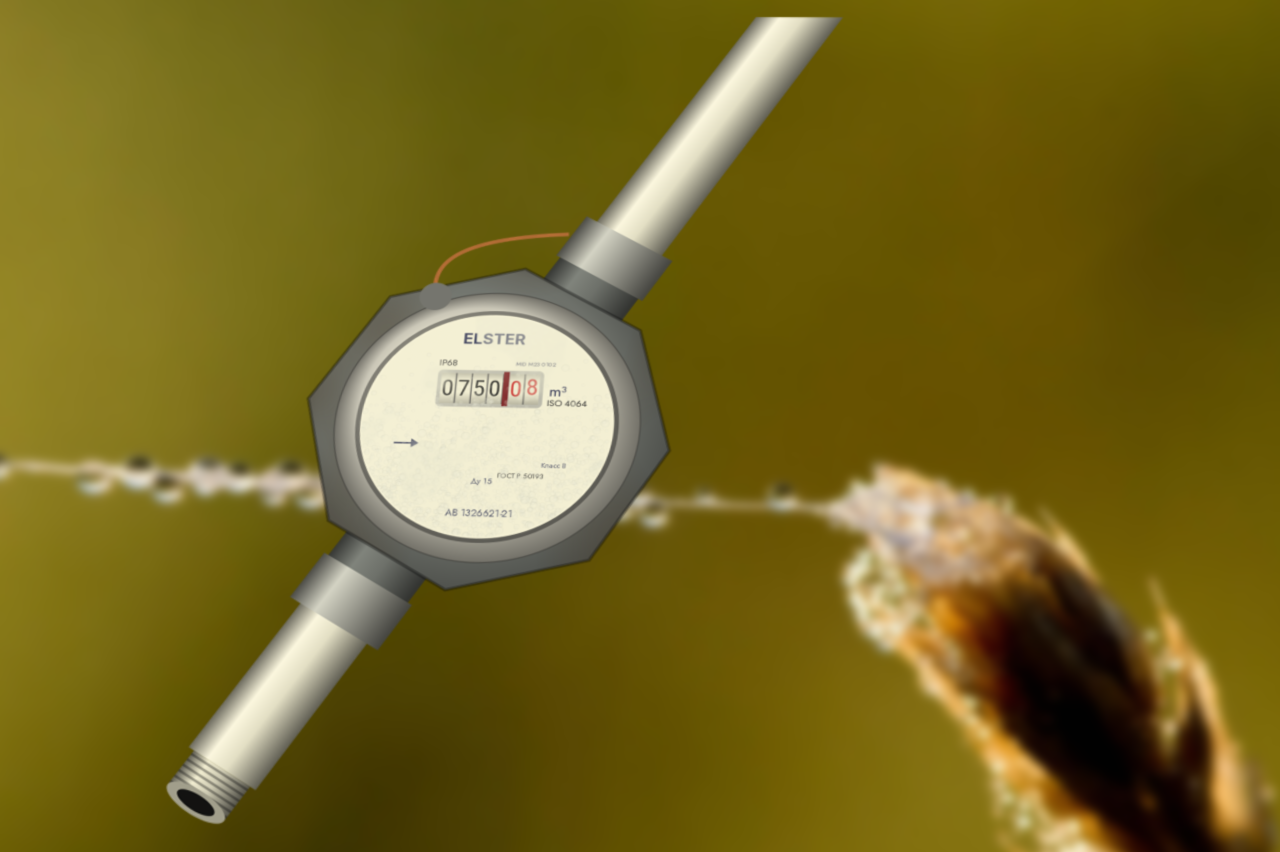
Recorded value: 750.08 (m³)
